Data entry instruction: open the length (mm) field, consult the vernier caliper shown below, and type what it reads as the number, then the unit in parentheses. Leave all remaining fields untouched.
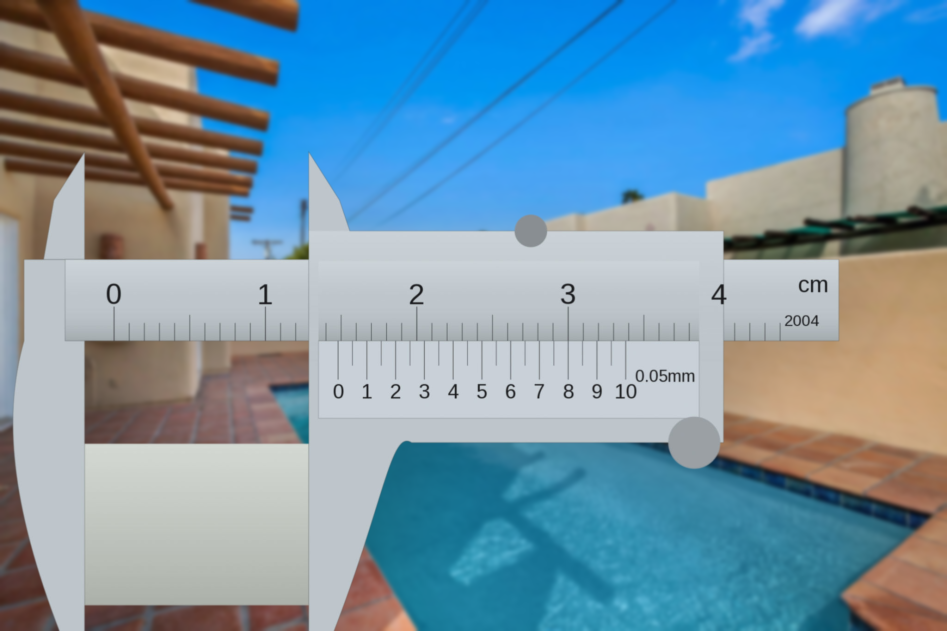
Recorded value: 14.8 (mm)
